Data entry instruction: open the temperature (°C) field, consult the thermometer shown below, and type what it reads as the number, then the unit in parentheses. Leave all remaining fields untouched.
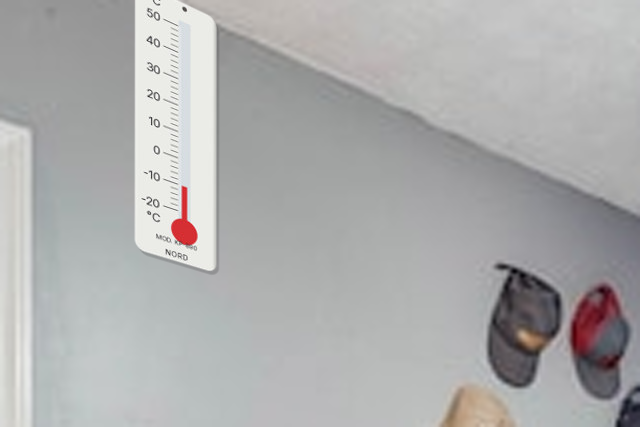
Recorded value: -10 (°C)
